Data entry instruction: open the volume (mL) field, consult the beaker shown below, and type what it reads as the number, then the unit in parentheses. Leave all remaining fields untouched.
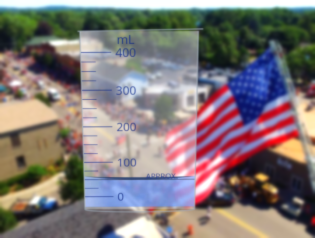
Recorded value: 50 (mL)
